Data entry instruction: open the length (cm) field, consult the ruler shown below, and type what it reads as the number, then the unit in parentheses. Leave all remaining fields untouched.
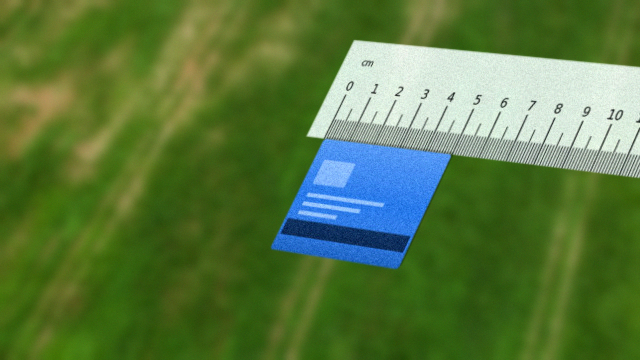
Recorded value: 5 (cm)
